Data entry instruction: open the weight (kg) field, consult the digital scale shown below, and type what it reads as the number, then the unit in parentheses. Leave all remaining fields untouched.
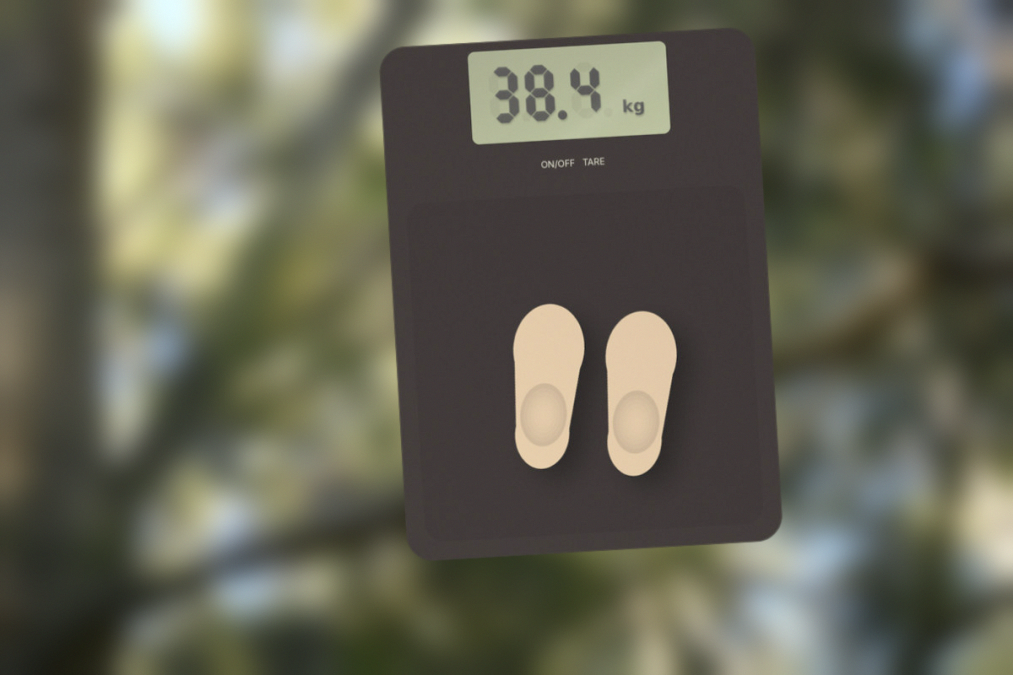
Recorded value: 38.4 (kg)
